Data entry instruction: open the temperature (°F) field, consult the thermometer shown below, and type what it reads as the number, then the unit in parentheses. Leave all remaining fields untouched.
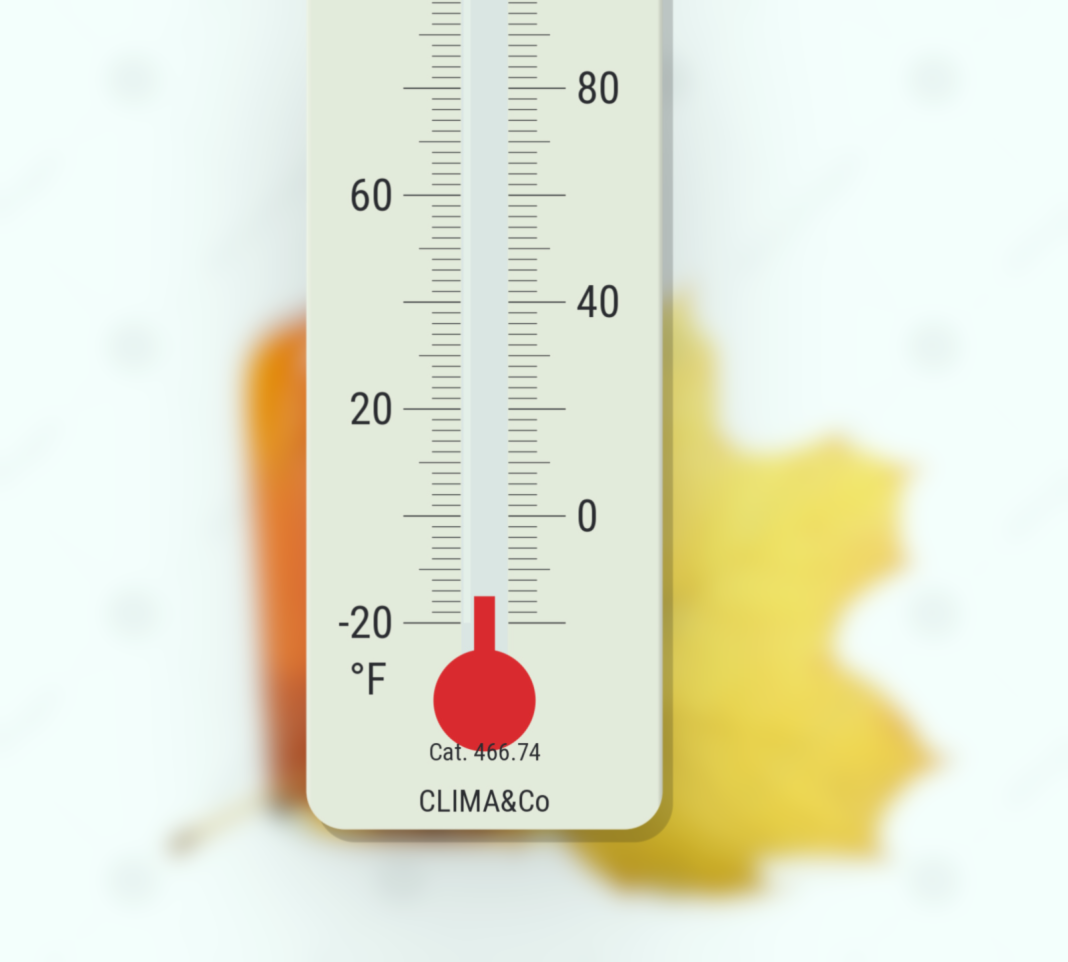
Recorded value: -15 (°F)
